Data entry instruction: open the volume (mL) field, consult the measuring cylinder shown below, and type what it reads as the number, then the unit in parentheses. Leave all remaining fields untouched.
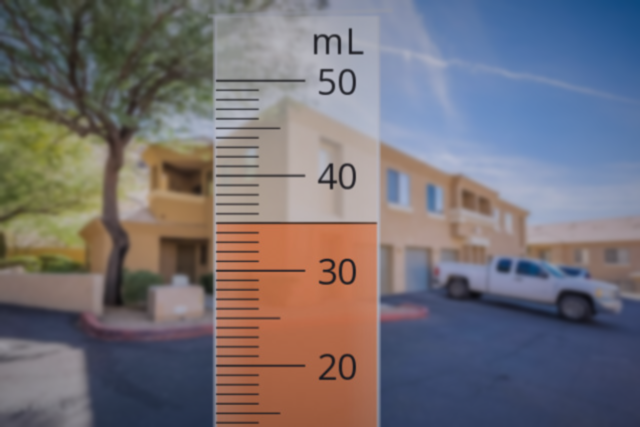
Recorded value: 35 (mL)
